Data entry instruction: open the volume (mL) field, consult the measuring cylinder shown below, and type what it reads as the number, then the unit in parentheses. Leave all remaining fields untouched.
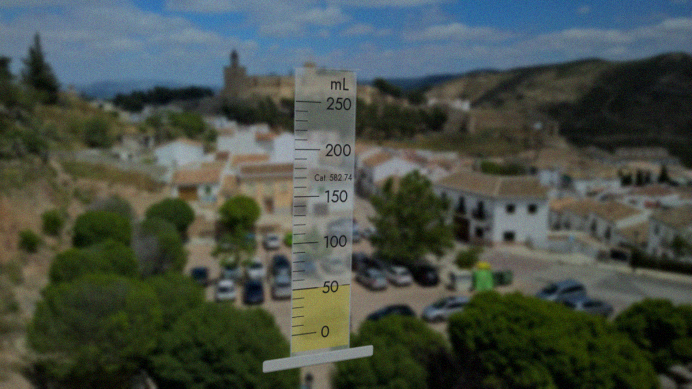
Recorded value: 50 (mL)
